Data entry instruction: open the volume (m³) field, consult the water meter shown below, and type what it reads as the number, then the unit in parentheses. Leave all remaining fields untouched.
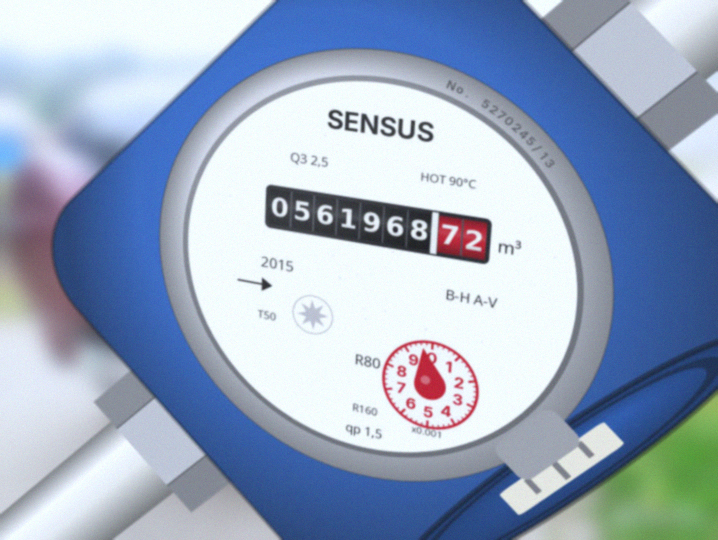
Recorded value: 561968.719 (m³)
